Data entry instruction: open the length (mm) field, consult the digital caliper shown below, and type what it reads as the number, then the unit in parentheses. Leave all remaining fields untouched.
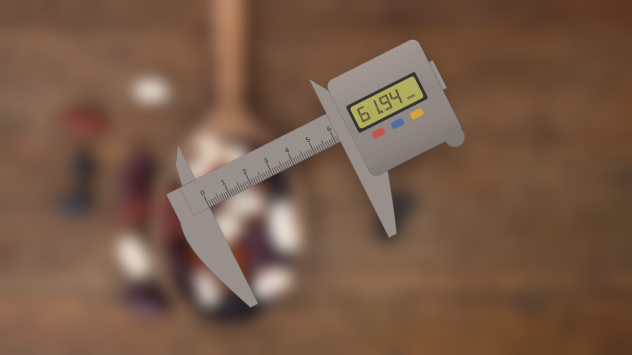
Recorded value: 61.94 (mm)
